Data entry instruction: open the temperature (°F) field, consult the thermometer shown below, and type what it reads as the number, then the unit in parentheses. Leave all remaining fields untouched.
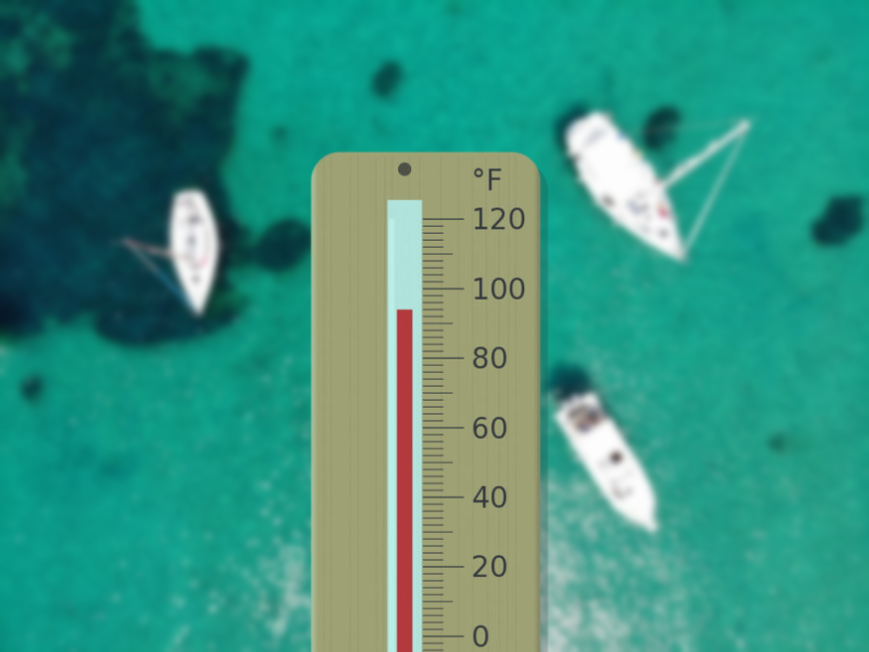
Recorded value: 94 (°F)
